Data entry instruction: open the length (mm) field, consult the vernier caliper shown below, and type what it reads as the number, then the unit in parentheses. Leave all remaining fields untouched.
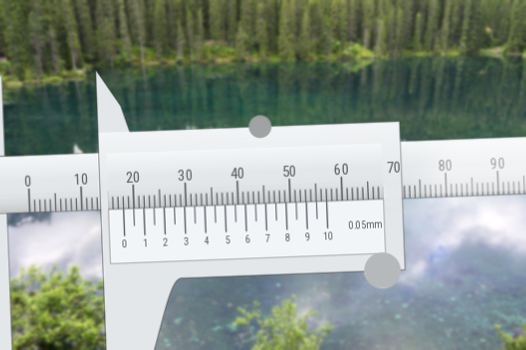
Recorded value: 18.0 (mm)
